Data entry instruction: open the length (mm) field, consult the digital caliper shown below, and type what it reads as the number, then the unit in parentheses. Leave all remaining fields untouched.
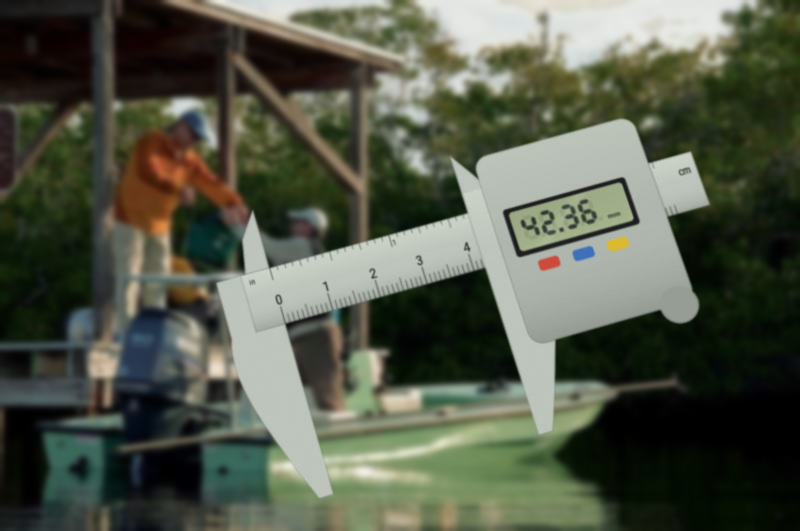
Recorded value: 42.36 (mm)
